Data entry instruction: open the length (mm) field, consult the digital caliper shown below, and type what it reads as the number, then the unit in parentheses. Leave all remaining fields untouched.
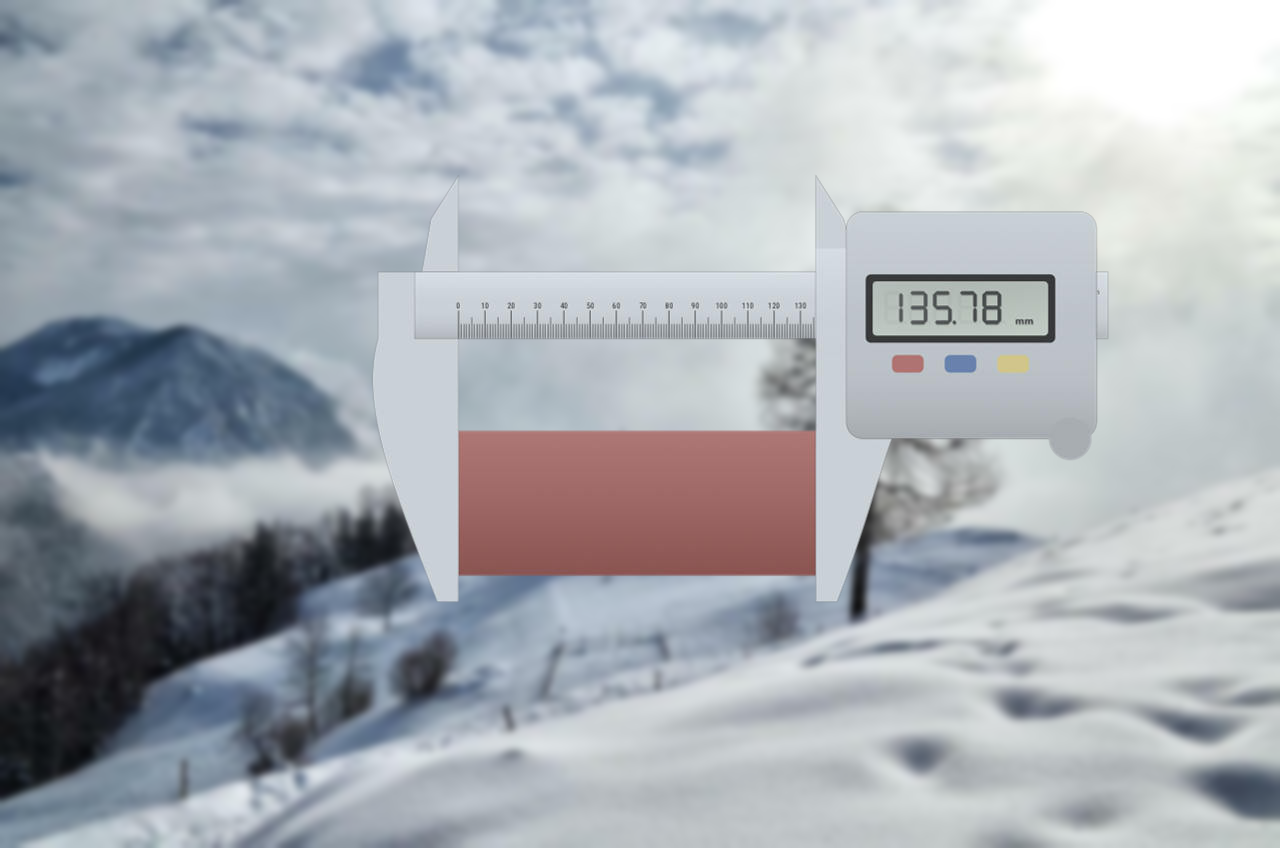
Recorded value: 135.78 (mm)
